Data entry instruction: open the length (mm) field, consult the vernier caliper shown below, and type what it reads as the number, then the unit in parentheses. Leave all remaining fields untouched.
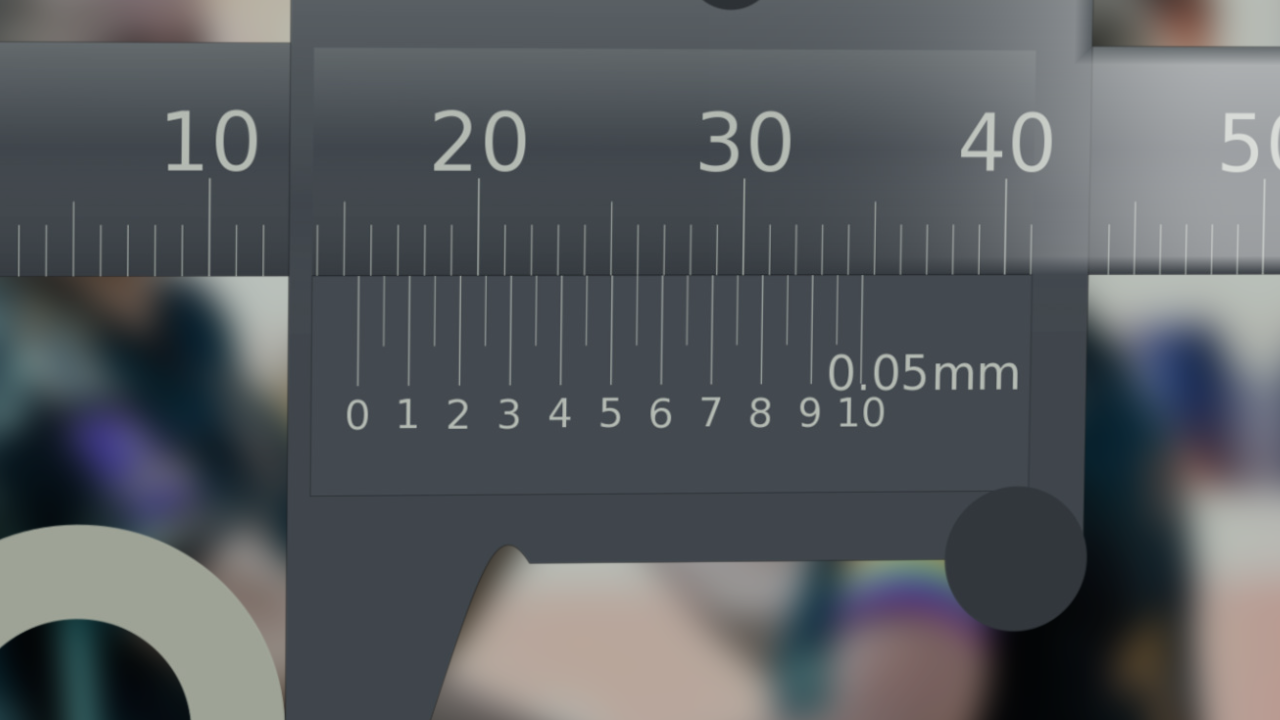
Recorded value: 15.55 (mm)
